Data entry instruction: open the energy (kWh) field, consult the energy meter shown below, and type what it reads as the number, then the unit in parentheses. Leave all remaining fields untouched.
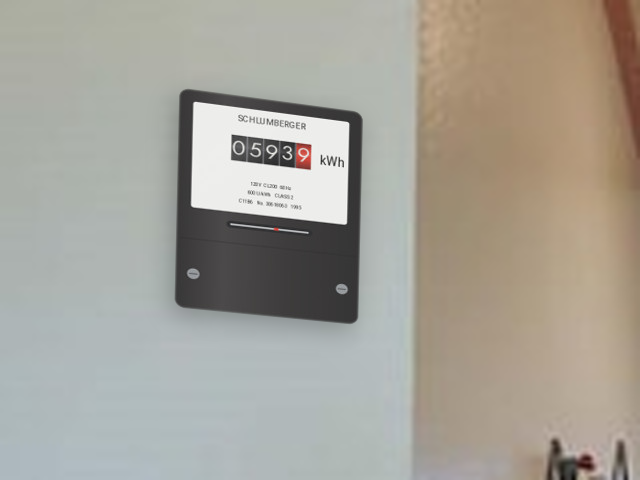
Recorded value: 593.9 (kWh)
